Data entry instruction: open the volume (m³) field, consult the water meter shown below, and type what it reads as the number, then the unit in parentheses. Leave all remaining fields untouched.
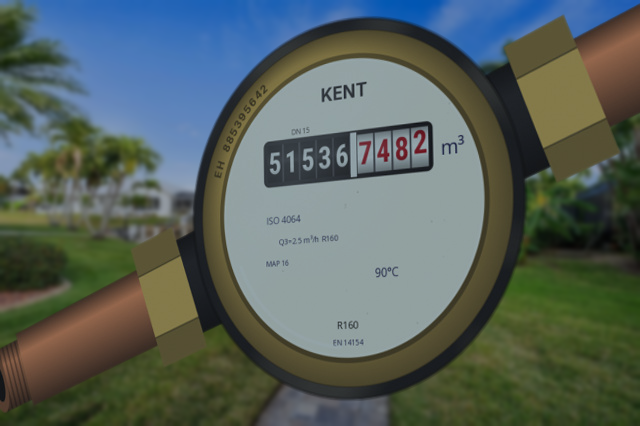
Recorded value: 51536.7482 (m³)
